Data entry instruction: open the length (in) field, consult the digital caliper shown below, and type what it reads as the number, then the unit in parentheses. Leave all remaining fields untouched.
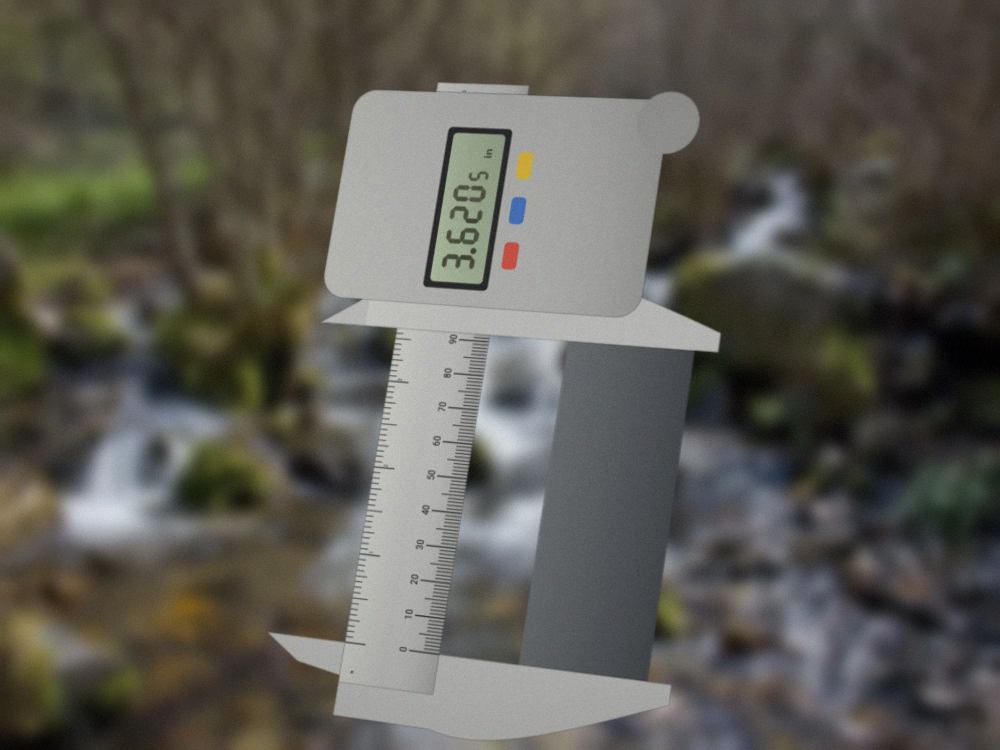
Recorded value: 3.6205 (in)
